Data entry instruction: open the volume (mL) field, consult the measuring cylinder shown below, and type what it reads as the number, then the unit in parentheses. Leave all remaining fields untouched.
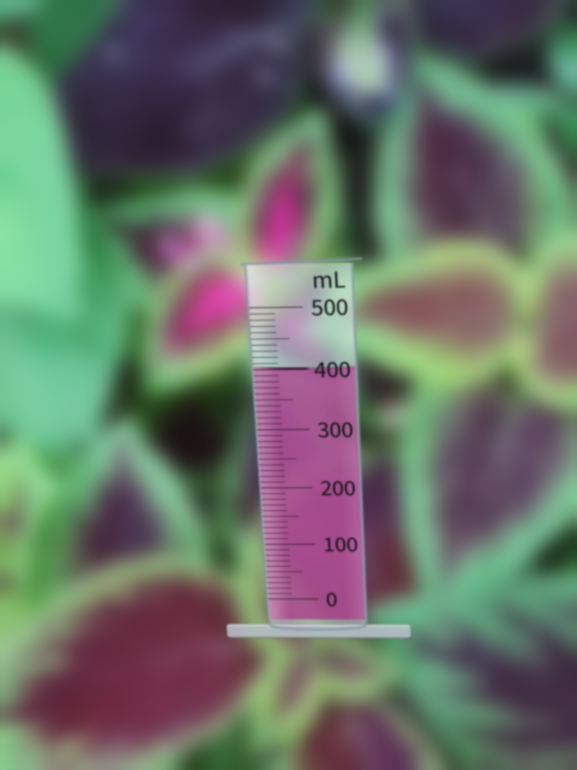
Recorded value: 400 (mL)
